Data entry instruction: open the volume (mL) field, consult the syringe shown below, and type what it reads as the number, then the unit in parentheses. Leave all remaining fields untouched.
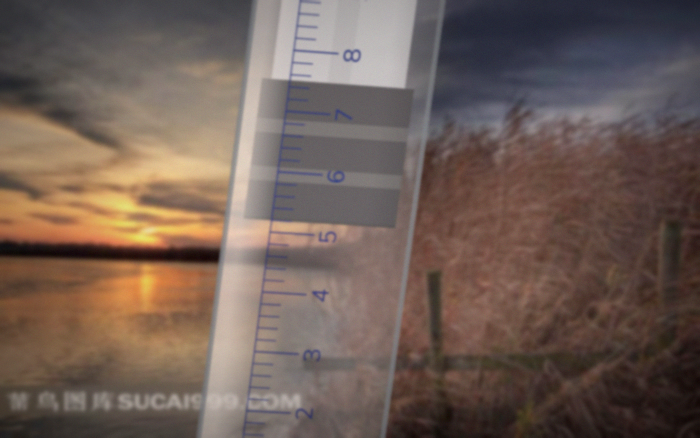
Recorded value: 5.2 (mL)
